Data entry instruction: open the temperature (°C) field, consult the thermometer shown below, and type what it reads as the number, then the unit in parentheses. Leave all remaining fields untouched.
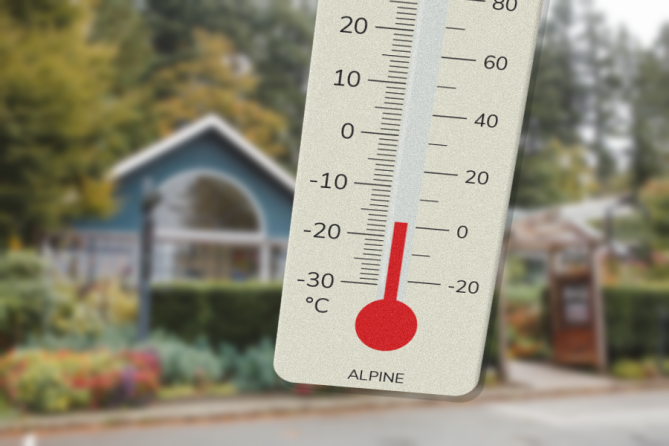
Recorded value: -17 (°C)
